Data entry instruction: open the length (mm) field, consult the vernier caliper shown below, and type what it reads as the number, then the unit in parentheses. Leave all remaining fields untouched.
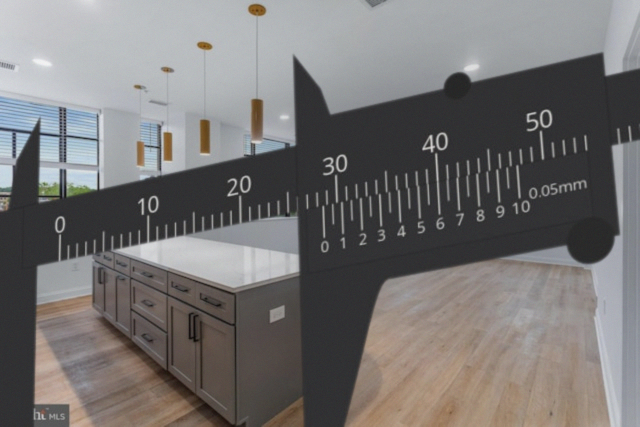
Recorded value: 28.6 (mm)
